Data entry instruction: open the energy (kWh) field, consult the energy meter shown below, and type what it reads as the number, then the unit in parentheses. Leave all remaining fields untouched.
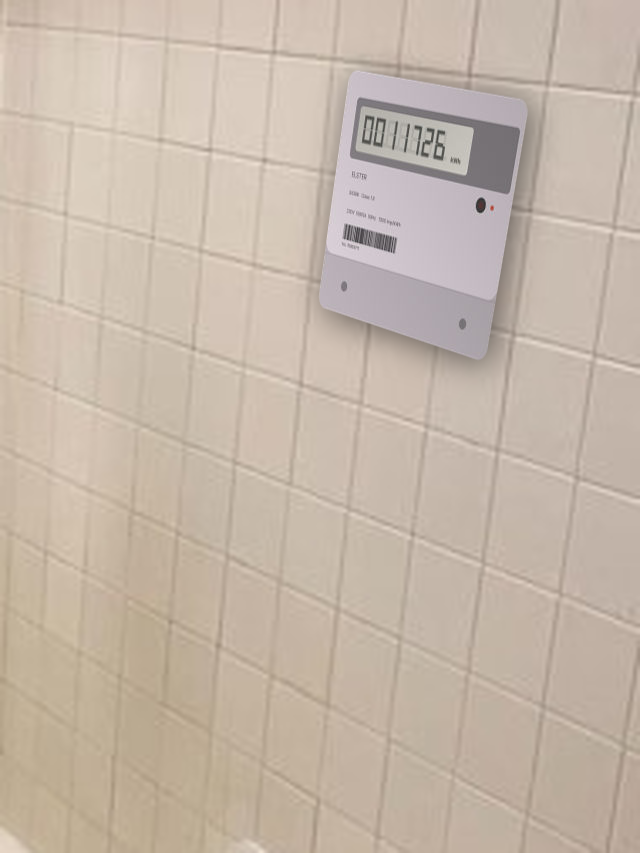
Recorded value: 11726 (kWh)
